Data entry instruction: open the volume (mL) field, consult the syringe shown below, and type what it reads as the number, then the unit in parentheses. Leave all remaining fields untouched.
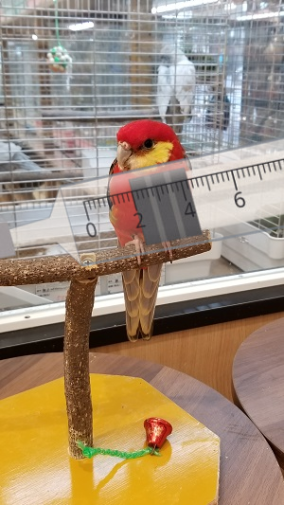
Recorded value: 2 (mL)
